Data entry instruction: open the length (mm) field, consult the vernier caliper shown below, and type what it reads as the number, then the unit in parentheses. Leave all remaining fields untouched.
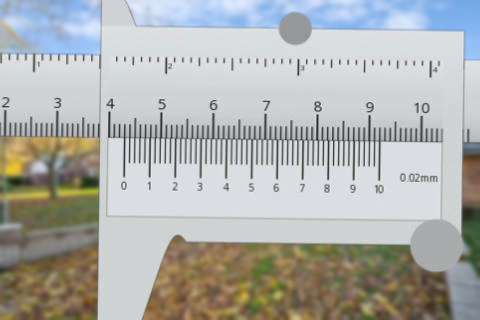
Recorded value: 43.0 (mm)
